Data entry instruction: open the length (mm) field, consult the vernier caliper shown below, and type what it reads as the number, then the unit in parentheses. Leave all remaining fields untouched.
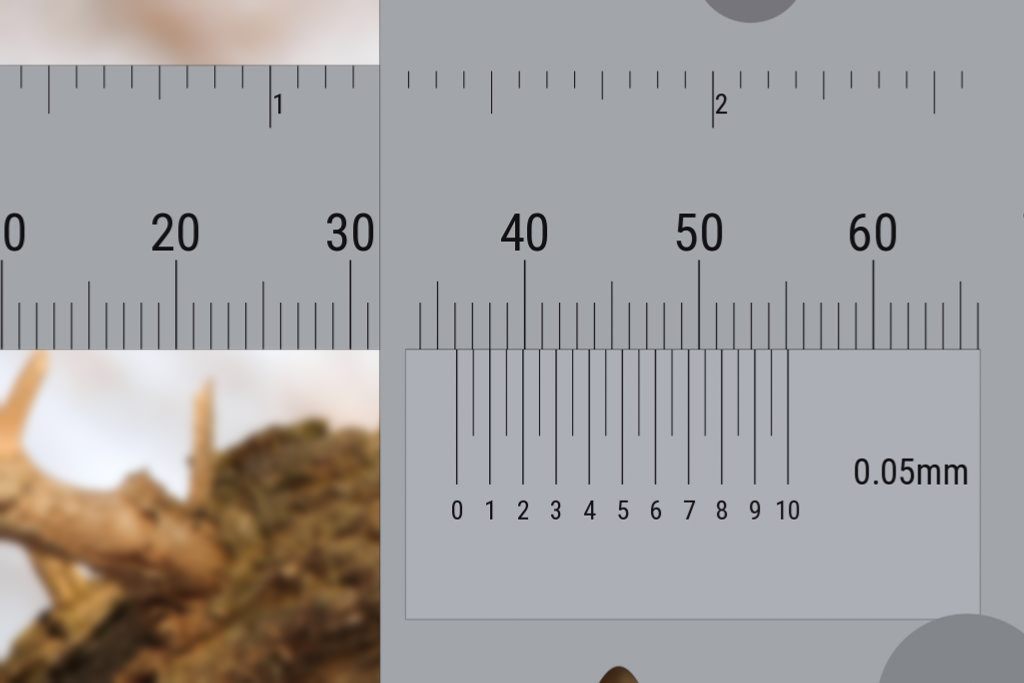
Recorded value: 36.1 (mm)
